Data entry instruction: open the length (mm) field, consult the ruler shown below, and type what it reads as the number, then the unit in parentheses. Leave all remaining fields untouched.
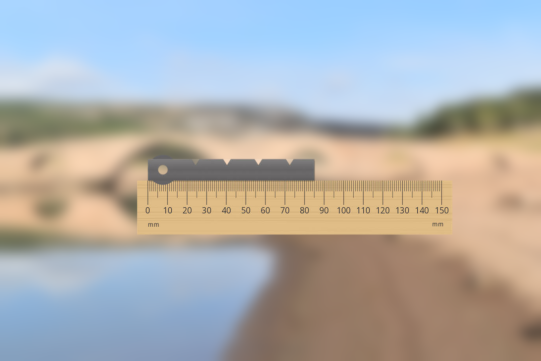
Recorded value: 85 (mm)
